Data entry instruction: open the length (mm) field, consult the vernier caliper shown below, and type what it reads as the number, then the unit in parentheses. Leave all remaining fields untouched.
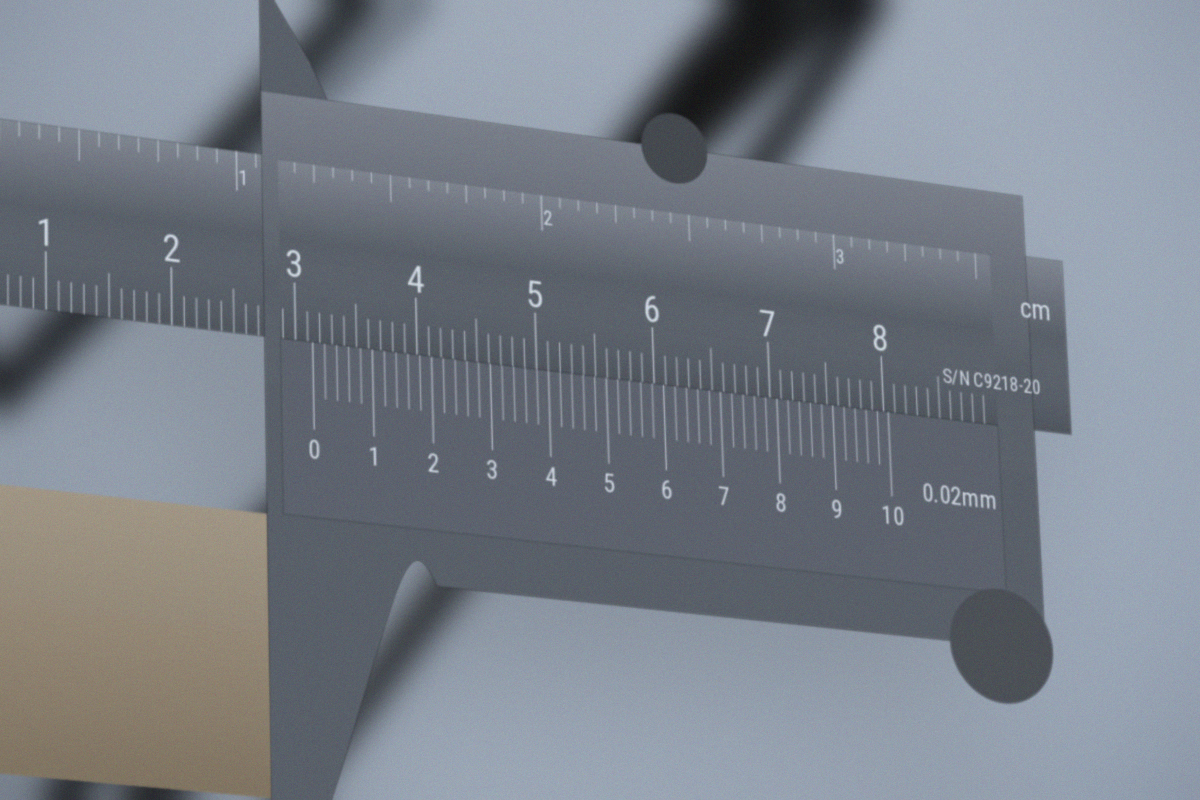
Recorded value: 31.4 (mm)
